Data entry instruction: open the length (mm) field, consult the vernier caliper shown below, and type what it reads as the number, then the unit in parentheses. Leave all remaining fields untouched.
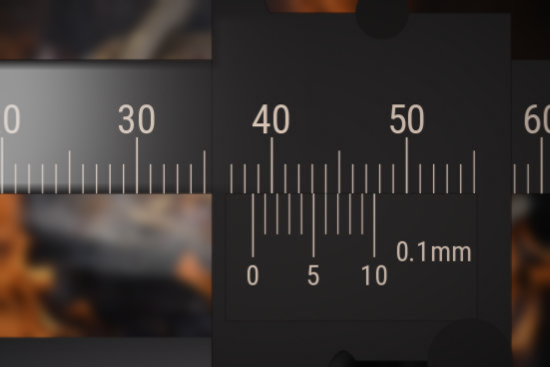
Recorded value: 38.6 (mm)
